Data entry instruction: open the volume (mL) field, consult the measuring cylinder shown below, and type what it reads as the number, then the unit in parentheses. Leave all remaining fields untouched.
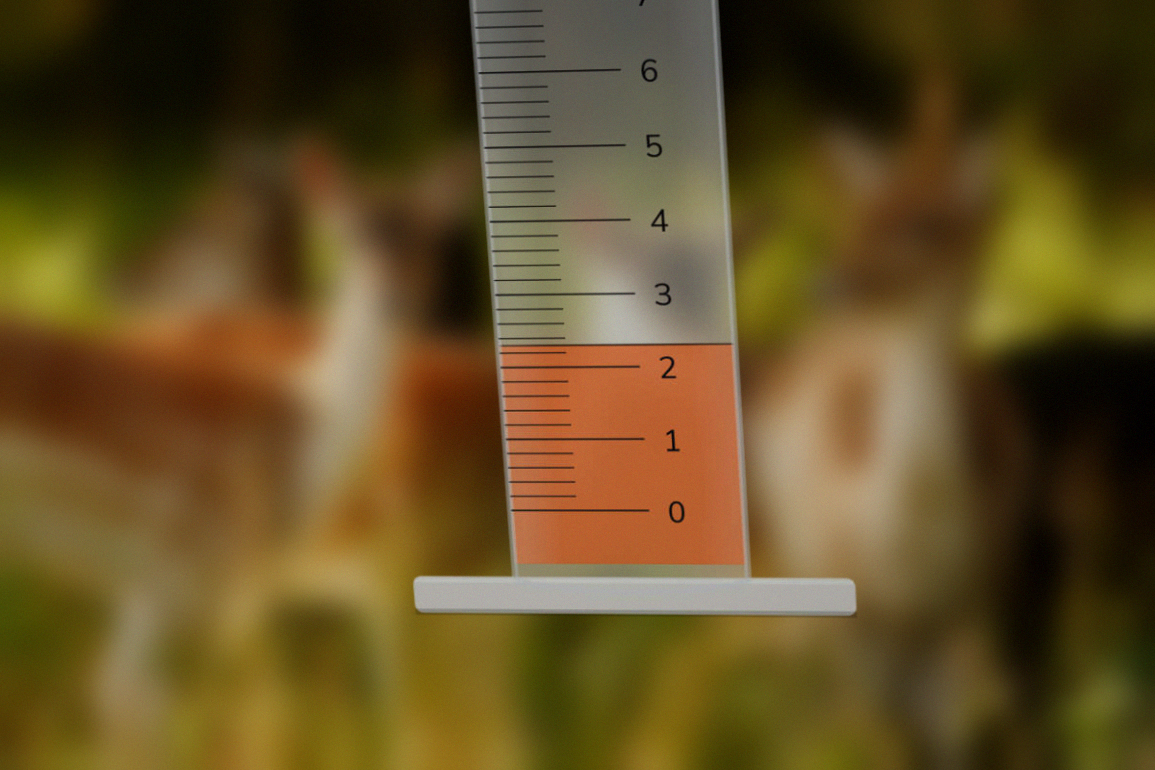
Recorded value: 2.3 (mL)
